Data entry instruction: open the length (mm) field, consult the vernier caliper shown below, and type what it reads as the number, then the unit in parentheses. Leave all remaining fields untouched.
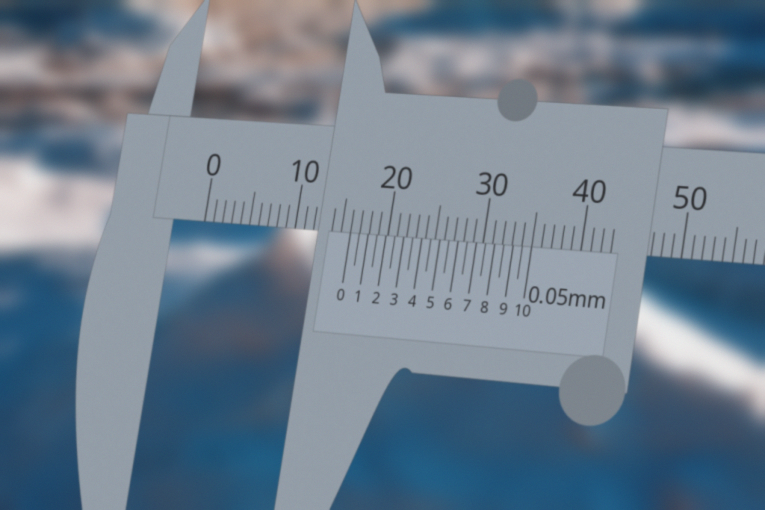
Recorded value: 16.0 (mm)
